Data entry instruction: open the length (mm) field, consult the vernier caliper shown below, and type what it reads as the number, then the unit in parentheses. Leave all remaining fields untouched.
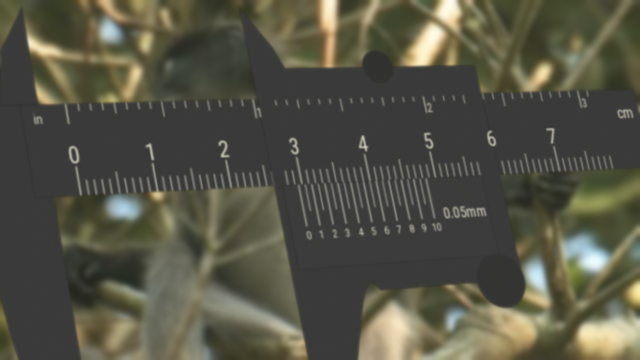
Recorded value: 29.5 (mm)
